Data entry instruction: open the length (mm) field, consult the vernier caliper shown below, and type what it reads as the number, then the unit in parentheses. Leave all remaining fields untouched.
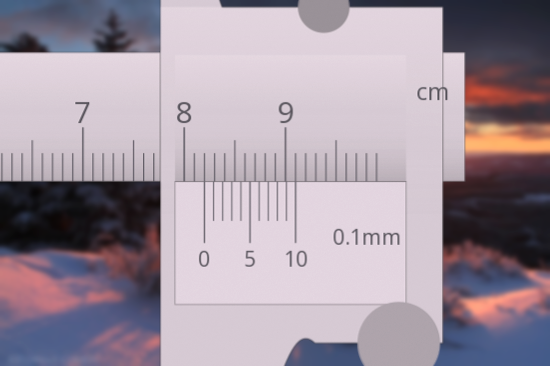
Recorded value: 82.0 (mm)
